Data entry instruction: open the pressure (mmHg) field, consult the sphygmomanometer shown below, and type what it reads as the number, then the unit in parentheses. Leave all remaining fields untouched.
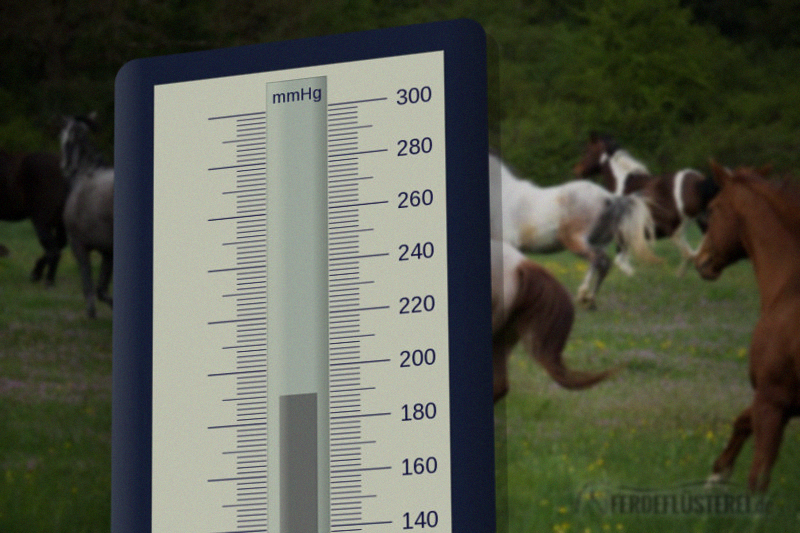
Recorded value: 190 (mmHg)
